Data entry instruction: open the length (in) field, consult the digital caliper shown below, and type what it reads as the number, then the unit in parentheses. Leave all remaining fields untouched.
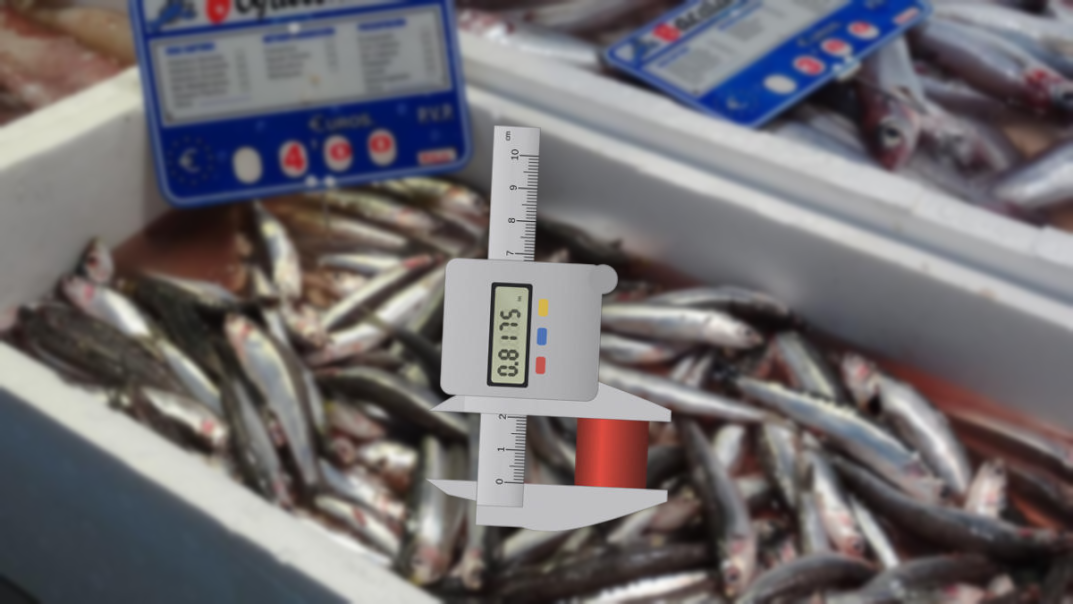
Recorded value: 0.8175 (in)
